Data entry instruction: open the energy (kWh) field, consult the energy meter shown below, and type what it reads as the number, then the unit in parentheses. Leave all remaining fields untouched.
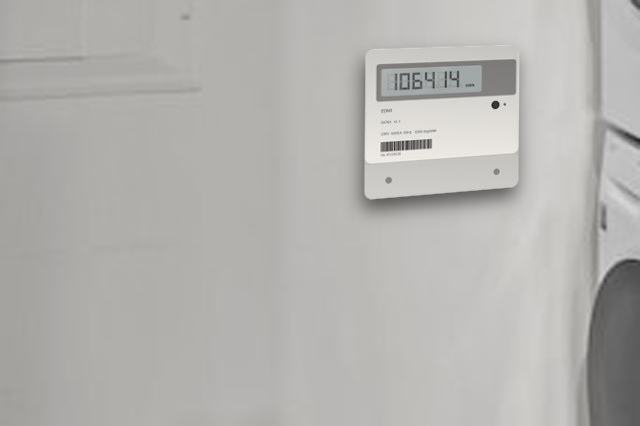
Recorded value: 106414 (kWh)
